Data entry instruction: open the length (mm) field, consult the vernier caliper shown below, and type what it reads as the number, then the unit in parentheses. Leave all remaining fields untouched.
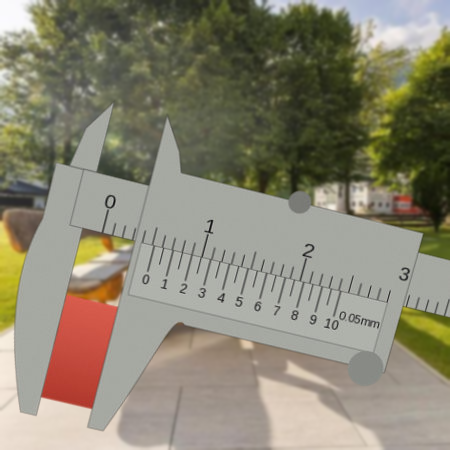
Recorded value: 5.2 (mm)
